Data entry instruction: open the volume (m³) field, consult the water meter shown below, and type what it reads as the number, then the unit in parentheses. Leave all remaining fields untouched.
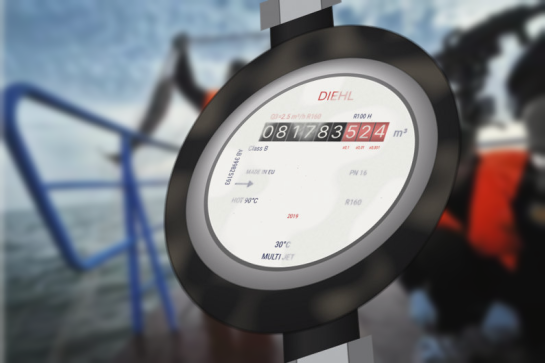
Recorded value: 81783.524 (m³)
